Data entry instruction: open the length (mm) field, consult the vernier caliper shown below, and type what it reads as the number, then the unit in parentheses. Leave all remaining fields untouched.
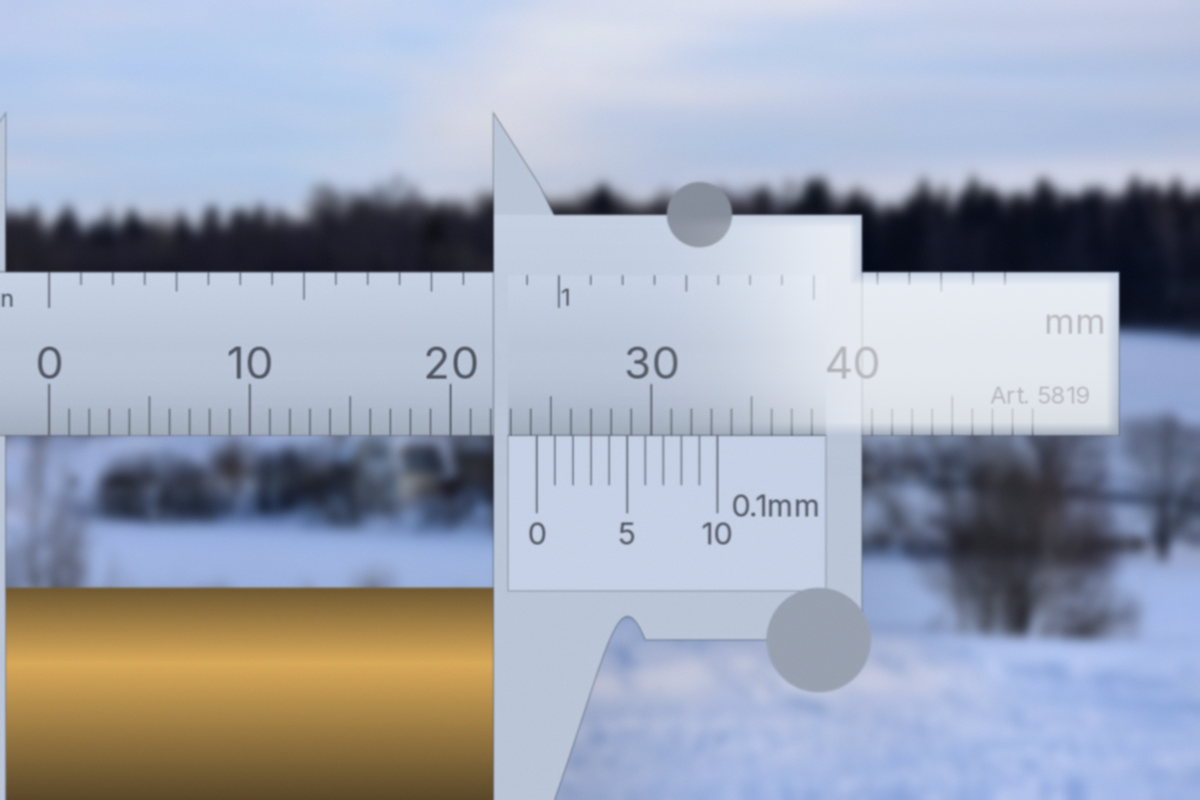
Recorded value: 24.3 (mm)
